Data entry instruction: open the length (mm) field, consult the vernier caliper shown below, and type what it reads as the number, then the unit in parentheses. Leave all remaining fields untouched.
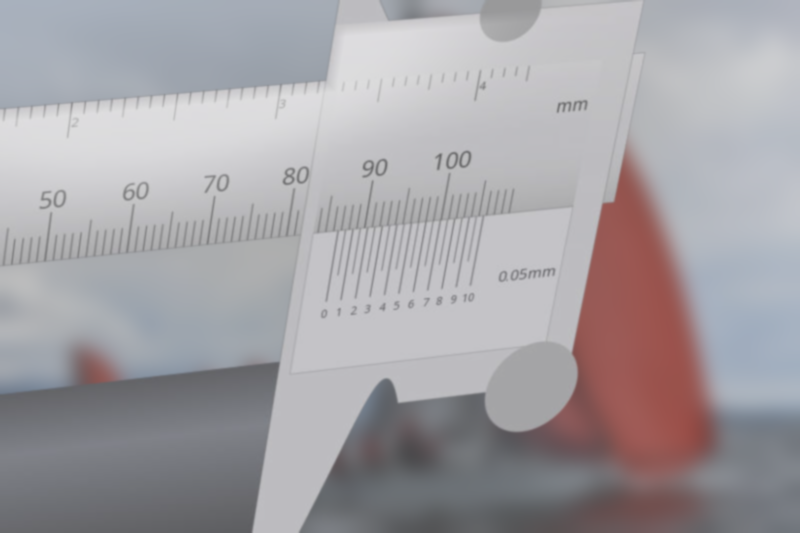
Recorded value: 86.6 (mm)
